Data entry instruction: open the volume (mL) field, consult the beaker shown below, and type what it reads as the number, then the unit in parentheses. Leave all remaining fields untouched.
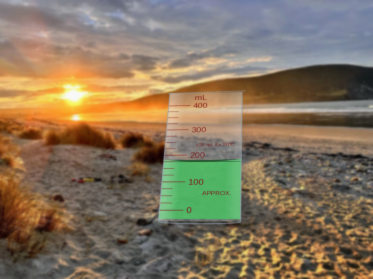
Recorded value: 175 (mL)
